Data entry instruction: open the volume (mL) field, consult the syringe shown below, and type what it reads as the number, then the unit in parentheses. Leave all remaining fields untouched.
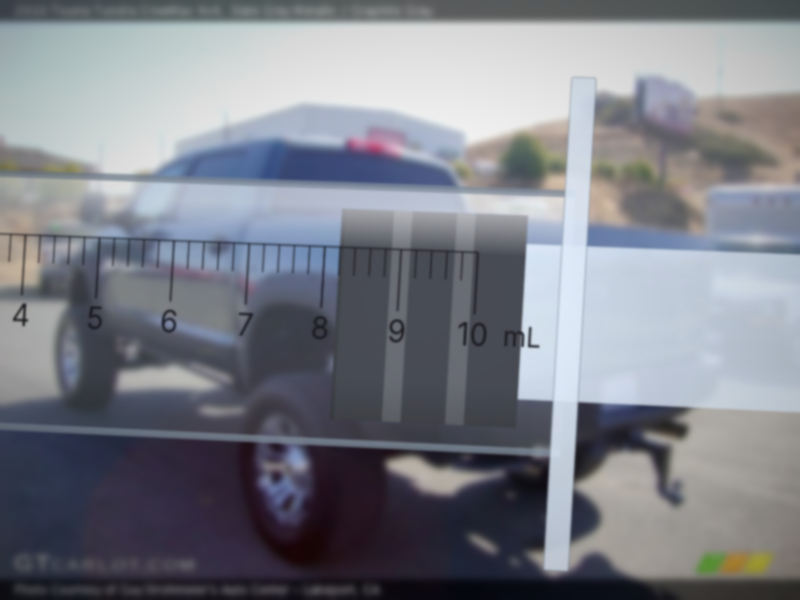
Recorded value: 8.2 (mL)
